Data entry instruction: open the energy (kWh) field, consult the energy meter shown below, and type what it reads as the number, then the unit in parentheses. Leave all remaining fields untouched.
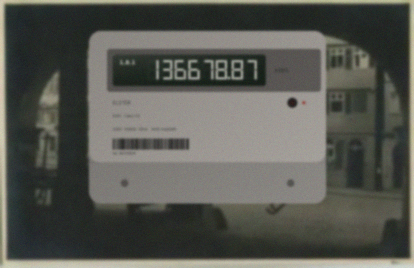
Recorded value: 136678.87 (kWh)
